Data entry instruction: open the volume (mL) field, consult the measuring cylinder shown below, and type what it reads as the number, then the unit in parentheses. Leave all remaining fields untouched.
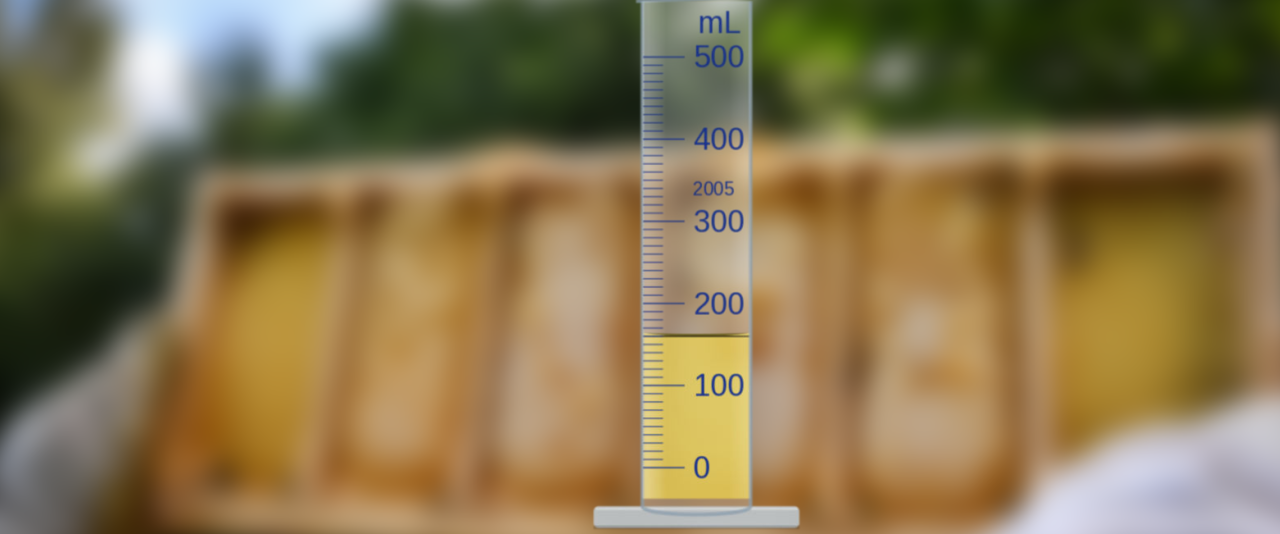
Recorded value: 160 (mL)
